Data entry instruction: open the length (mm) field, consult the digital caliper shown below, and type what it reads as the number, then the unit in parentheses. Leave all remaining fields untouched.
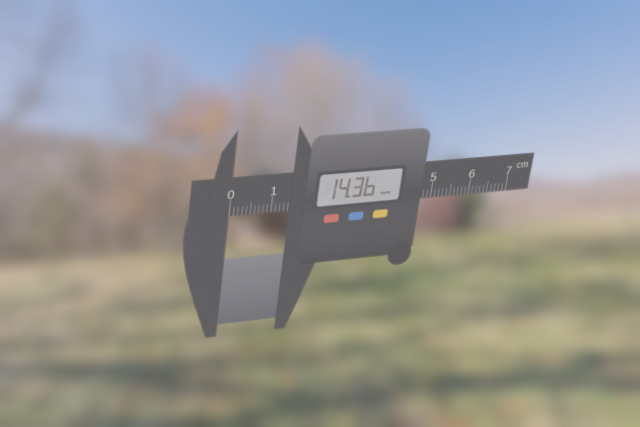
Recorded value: 14.36 (mm)
